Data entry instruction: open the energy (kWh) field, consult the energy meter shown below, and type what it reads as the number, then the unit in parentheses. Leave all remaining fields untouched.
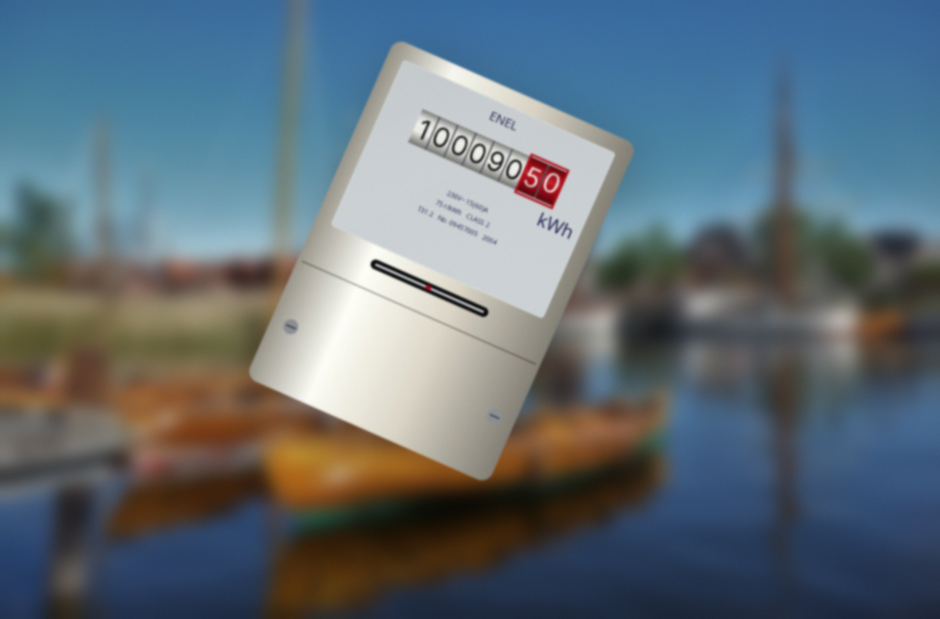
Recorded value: 100090.50 (kWh)
